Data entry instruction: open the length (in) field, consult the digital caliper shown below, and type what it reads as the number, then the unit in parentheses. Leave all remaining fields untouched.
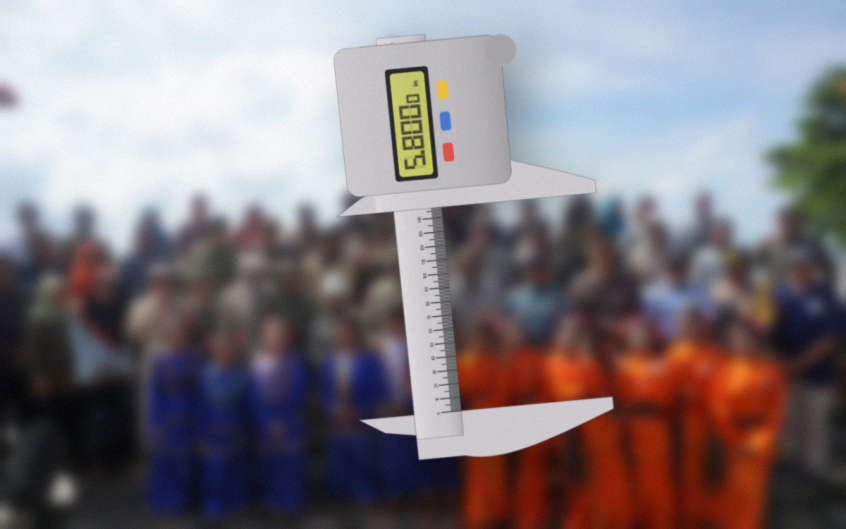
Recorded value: 5.8000 (in)
